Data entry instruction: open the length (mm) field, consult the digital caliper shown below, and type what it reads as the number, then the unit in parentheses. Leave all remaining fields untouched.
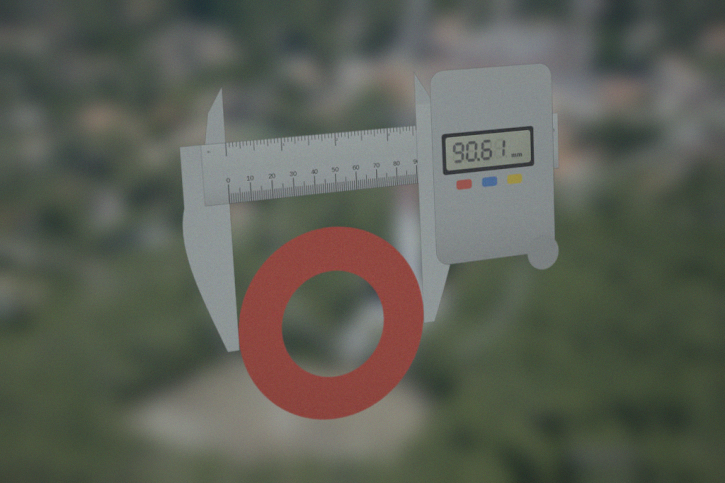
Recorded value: 90.61 (mm)
